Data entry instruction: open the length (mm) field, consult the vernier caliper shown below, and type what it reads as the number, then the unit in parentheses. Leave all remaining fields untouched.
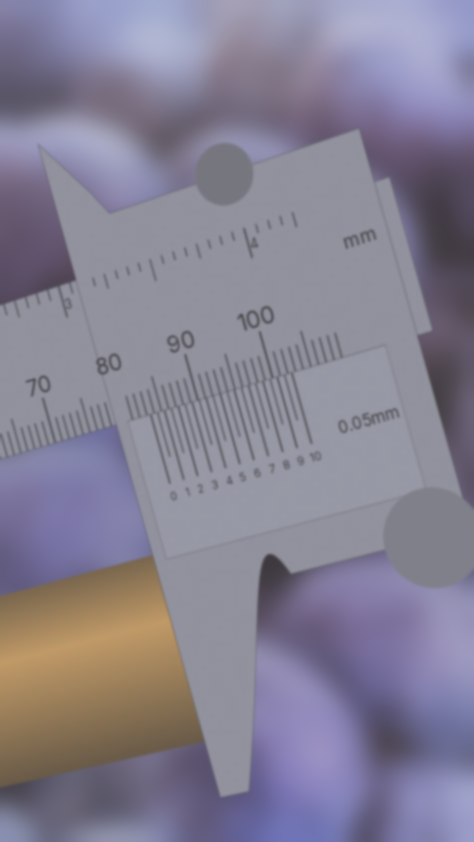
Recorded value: 83.5 (mm)
